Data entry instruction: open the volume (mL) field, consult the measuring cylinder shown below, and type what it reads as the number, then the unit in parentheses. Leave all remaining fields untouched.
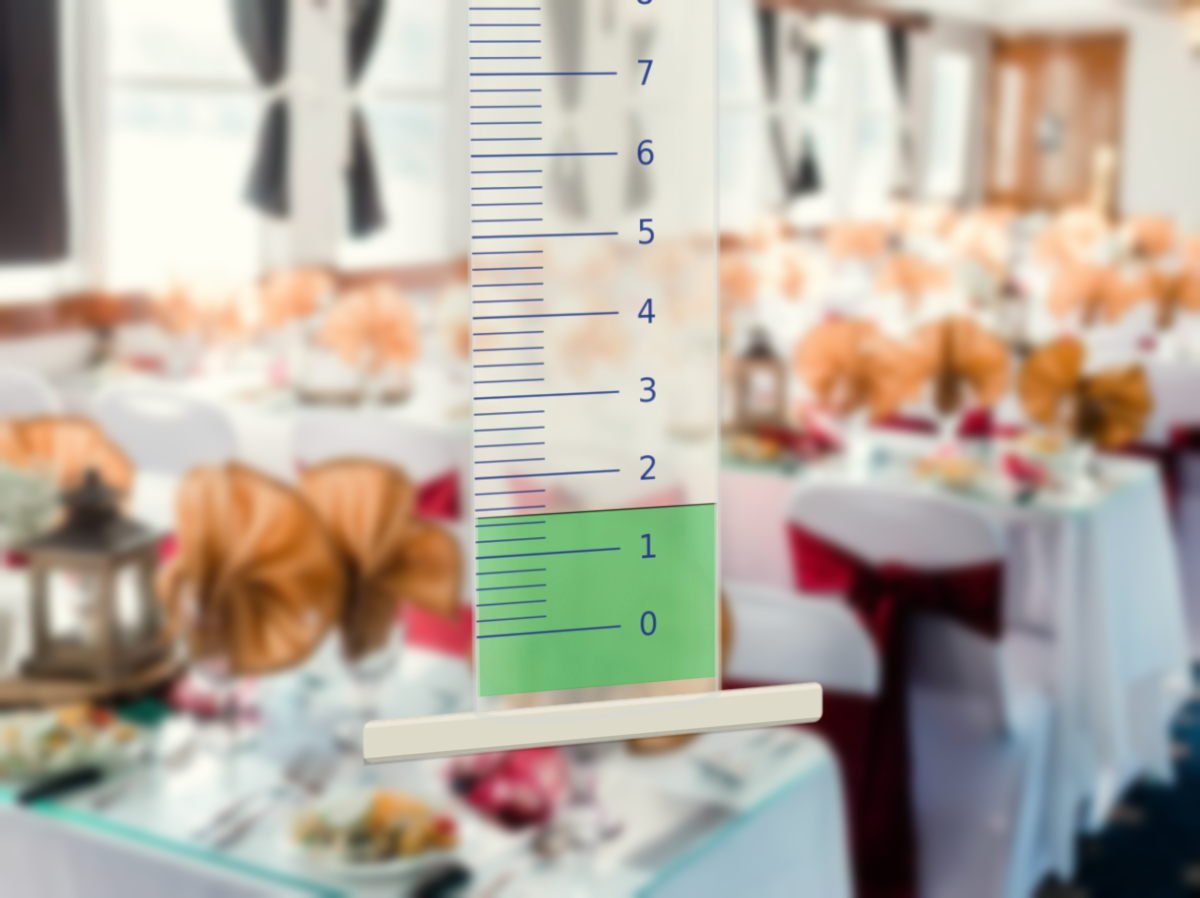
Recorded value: 1.5 (mL)
